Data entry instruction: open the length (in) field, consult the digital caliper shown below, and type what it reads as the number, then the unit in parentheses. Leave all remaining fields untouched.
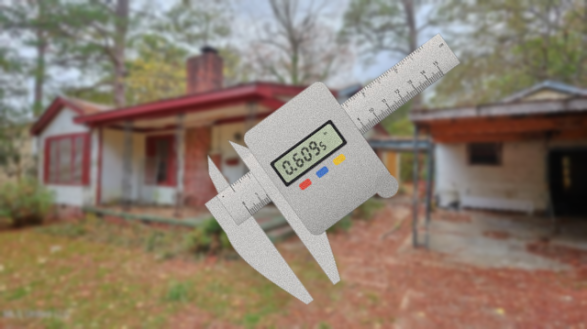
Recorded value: 0.6095 (in)
